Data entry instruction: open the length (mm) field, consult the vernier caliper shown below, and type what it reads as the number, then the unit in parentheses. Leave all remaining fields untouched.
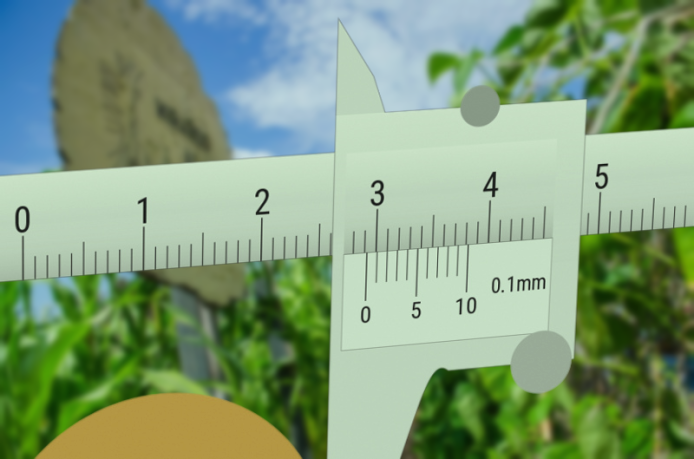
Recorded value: 29.2 (mm)
